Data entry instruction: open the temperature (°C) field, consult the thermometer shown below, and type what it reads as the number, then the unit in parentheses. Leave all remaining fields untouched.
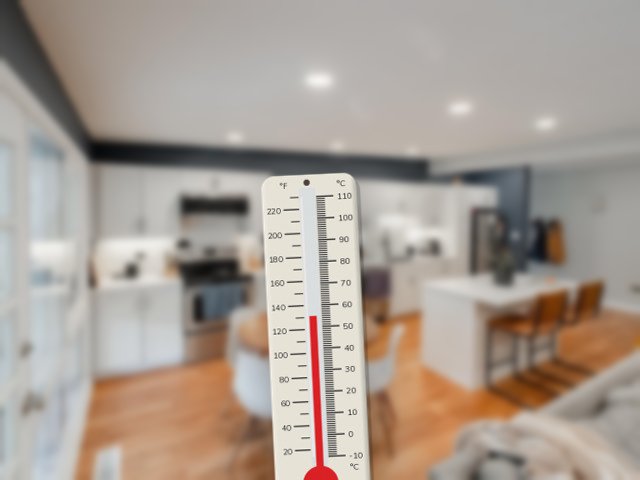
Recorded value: 55 (°C)
